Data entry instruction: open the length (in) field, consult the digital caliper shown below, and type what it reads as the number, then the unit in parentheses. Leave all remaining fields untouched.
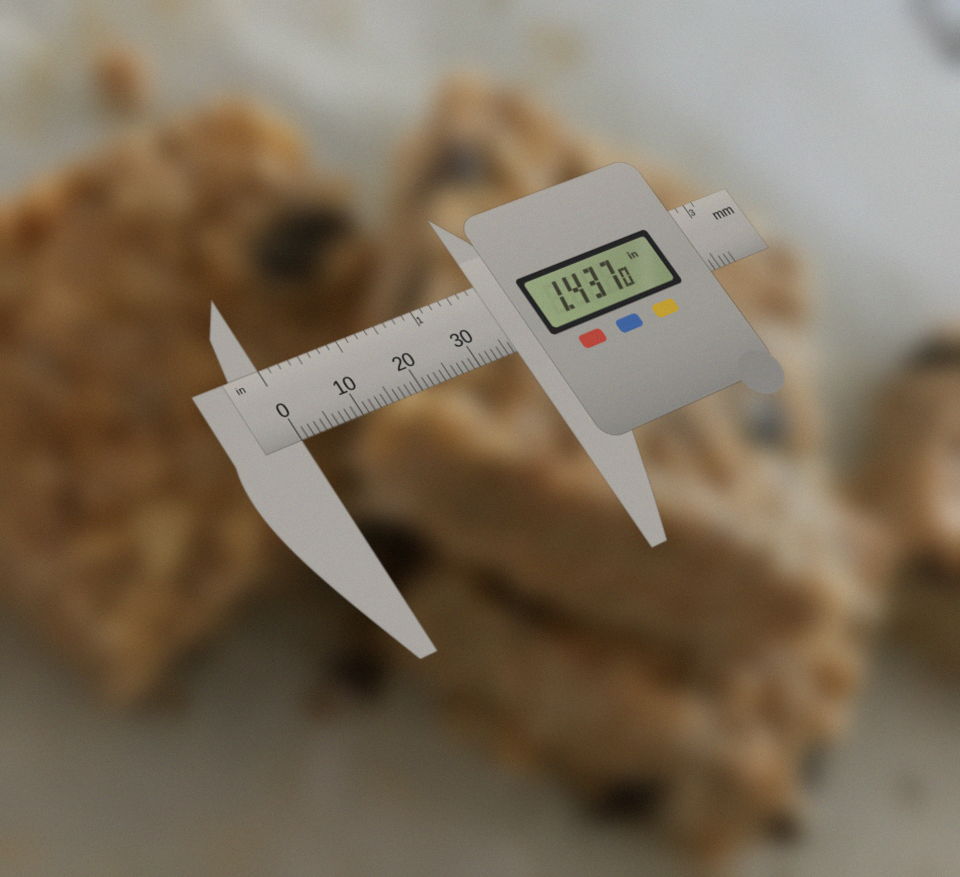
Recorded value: 1.4370 (in)
